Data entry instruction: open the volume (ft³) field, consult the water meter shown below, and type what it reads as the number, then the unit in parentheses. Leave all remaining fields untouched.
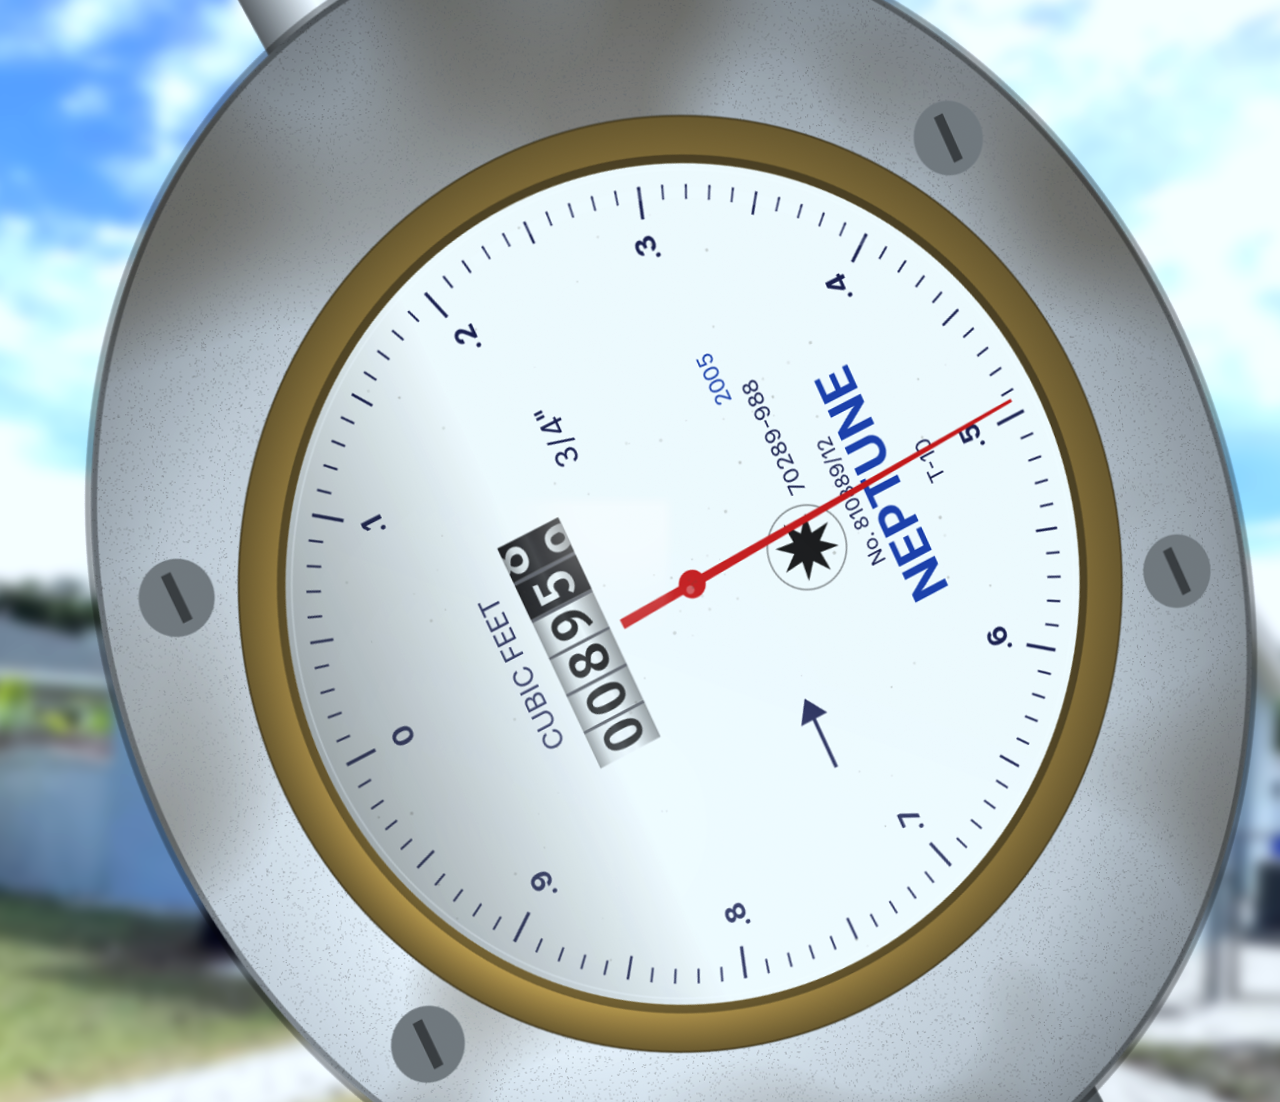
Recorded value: 8958.49 (ft³)
